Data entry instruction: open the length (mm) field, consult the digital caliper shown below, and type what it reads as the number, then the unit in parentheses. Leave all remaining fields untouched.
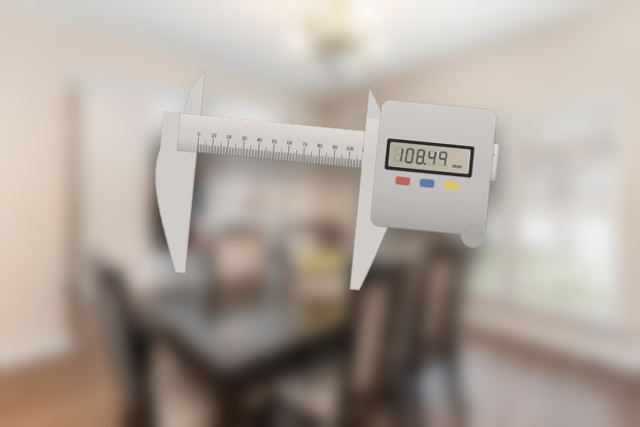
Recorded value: 108.49 (mm)
